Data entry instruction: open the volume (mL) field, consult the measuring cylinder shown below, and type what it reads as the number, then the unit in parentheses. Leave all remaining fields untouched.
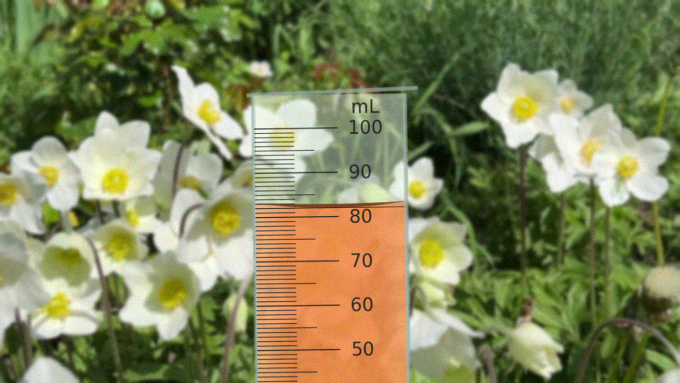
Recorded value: 82 (mL)
